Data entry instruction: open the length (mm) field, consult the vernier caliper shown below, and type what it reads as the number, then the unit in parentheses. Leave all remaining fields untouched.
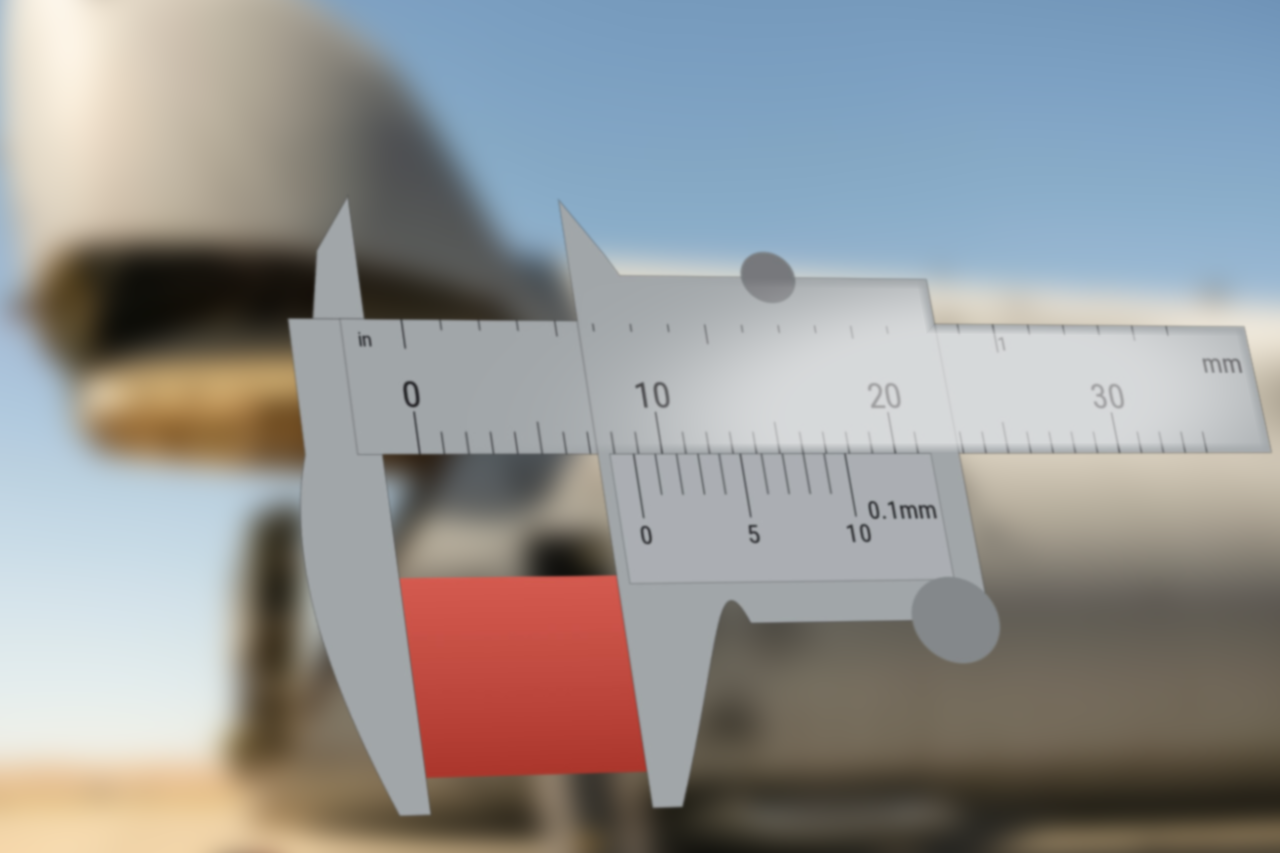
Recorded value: 8.8 (mm)
